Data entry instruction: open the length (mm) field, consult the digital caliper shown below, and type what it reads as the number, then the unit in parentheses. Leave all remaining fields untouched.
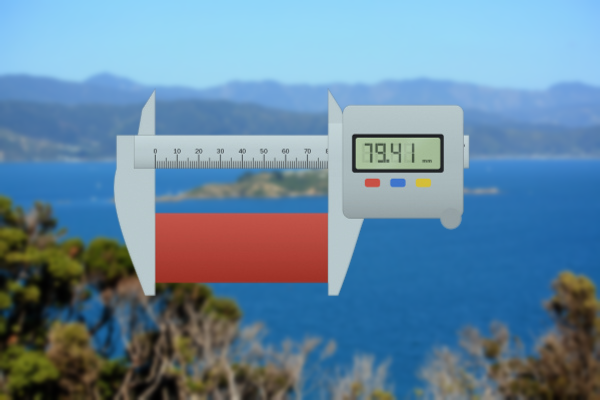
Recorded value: 79.41 (mm)
